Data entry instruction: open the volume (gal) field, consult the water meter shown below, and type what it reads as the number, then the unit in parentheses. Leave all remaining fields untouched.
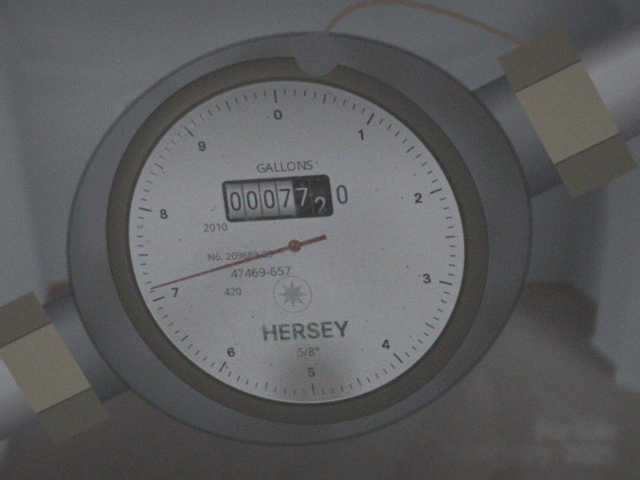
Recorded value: 7717.1 (gal)
